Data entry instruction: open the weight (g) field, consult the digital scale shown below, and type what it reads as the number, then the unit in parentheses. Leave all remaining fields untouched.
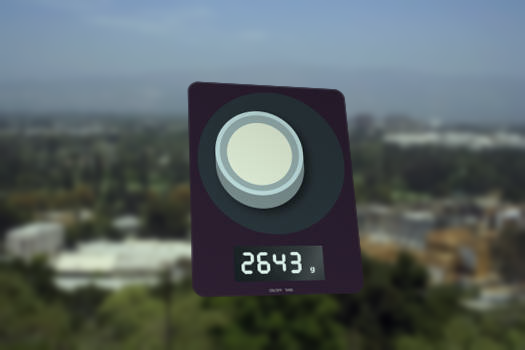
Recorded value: 2643 (g)
